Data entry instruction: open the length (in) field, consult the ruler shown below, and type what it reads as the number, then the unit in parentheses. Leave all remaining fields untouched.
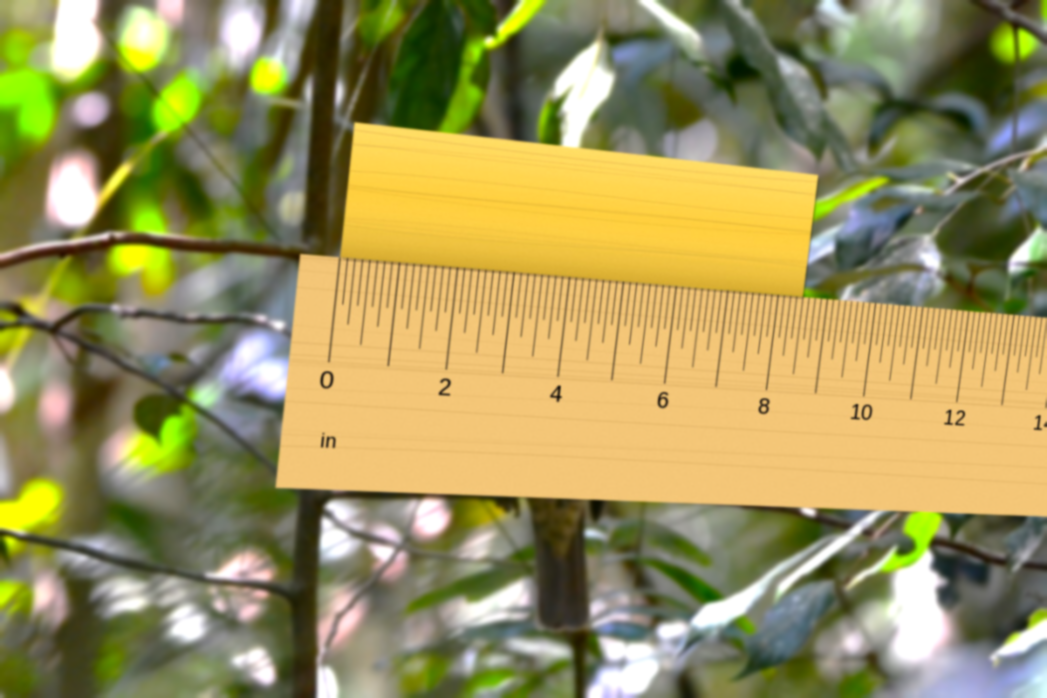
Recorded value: 8.5 (in)
